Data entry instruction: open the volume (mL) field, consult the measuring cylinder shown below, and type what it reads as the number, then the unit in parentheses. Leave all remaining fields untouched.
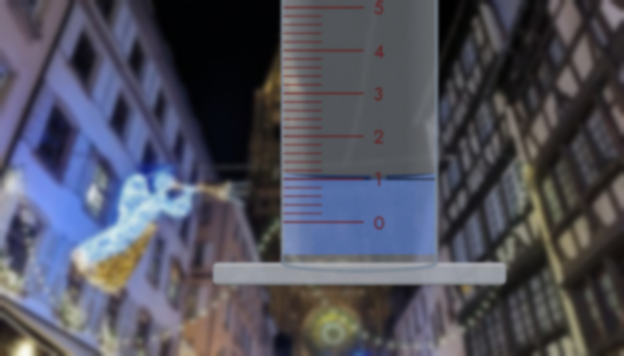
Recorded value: 1 (mL)
